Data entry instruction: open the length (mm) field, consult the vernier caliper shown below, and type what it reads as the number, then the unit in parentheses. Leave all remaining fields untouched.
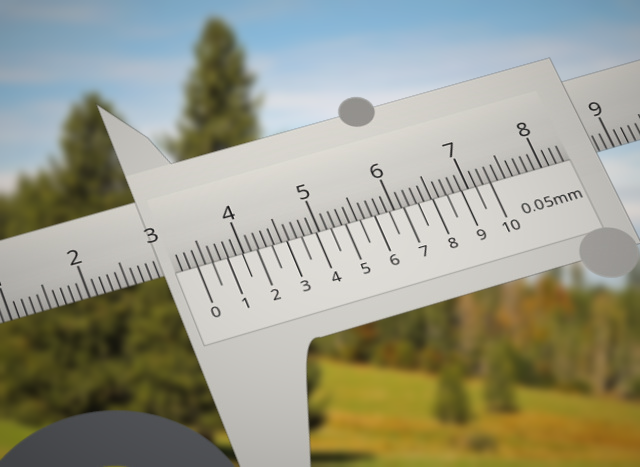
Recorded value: 34.0 (mm)
